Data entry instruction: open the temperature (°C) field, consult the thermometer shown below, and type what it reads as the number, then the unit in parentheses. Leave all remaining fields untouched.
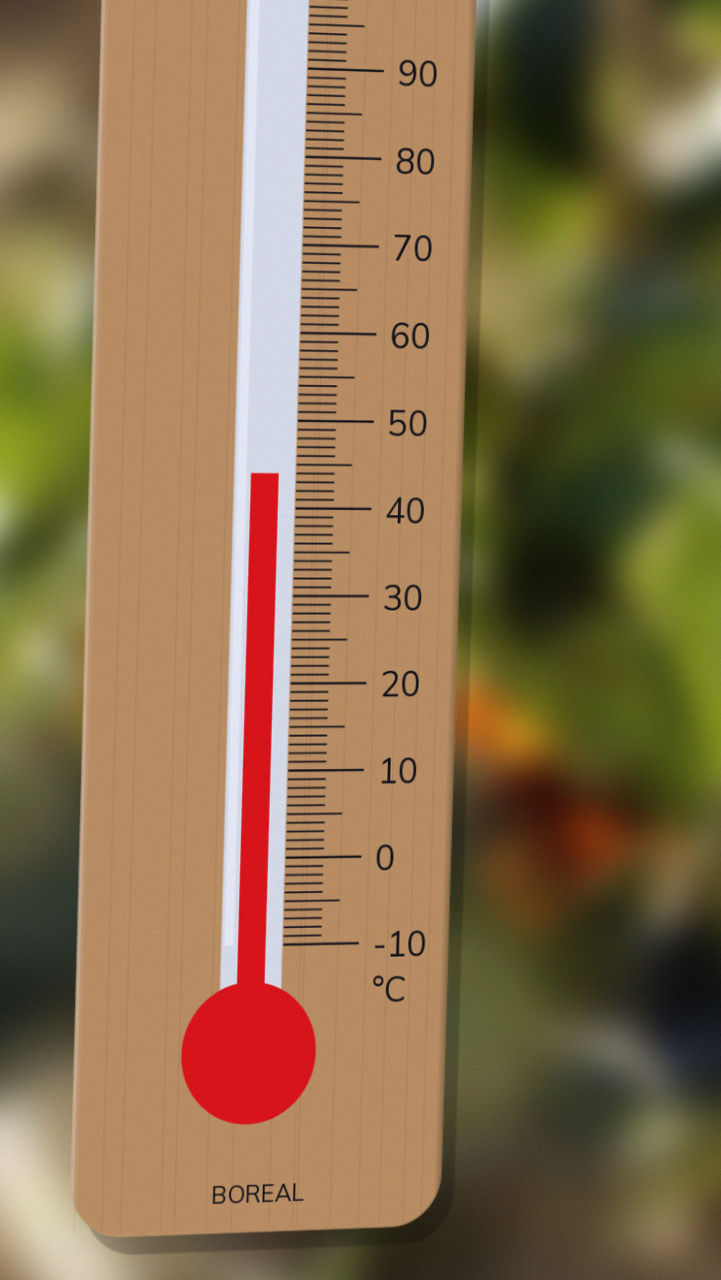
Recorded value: 44 (°C)
